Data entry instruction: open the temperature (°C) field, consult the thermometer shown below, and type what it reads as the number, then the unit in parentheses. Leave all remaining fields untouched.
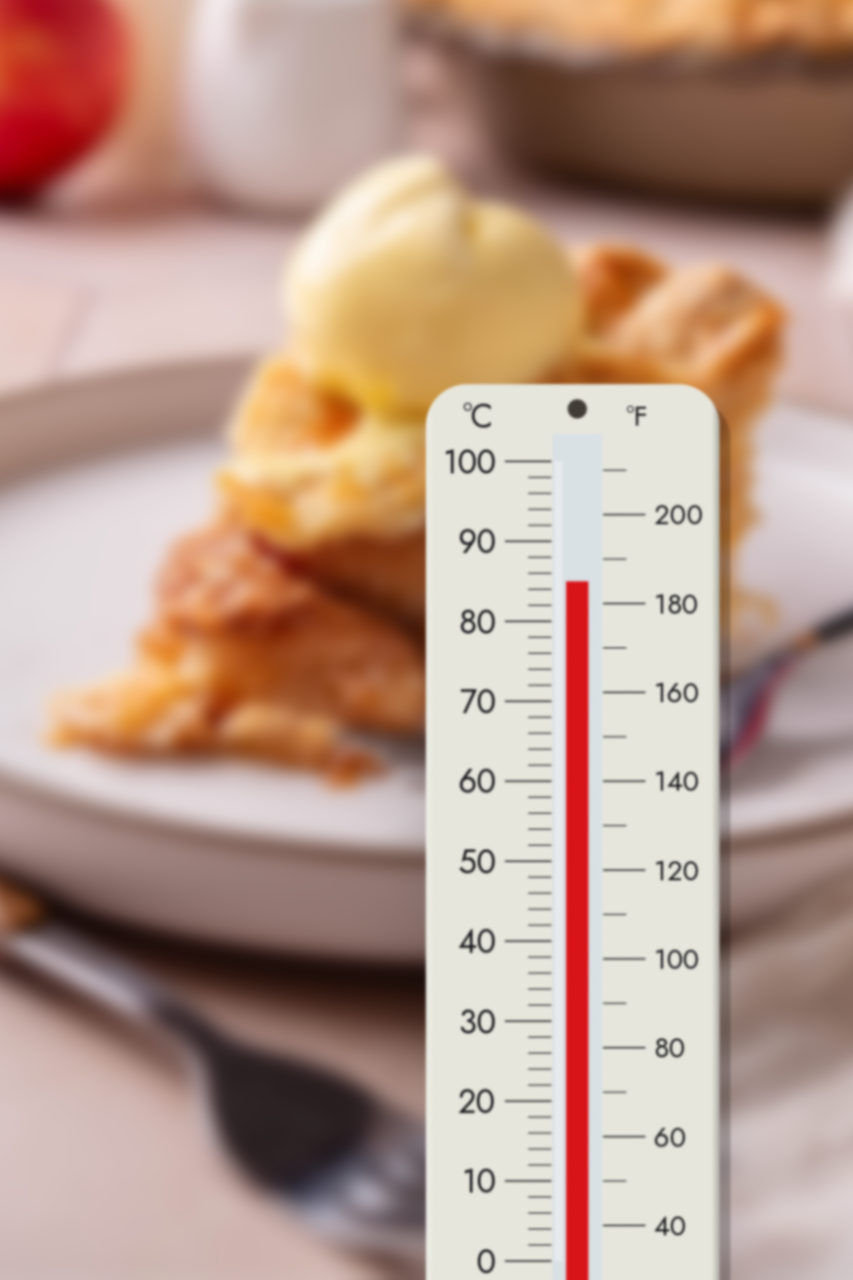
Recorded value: 85 (°C)
